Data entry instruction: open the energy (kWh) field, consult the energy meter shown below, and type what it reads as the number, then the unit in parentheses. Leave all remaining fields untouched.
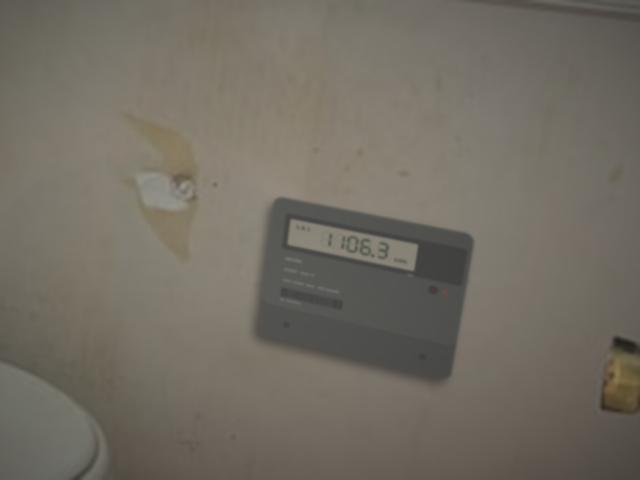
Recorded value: 1106.3 (kWh)
